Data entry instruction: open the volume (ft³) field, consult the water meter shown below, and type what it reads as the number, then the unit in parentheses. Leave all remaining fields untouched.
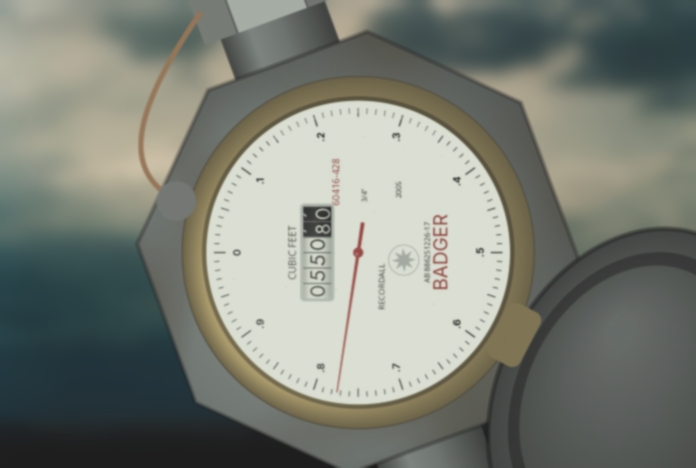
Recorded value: 55079.77 (ft³)
